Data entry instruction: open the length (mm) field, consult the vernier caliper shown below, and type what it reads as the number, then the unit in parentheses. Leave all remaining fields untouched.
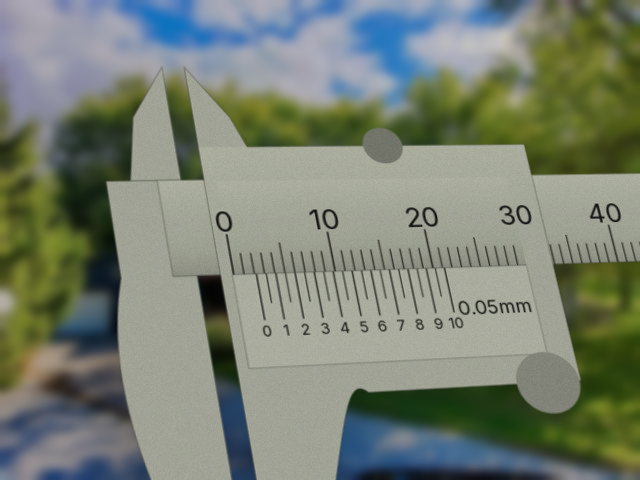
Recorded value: 2.2 (mm)
